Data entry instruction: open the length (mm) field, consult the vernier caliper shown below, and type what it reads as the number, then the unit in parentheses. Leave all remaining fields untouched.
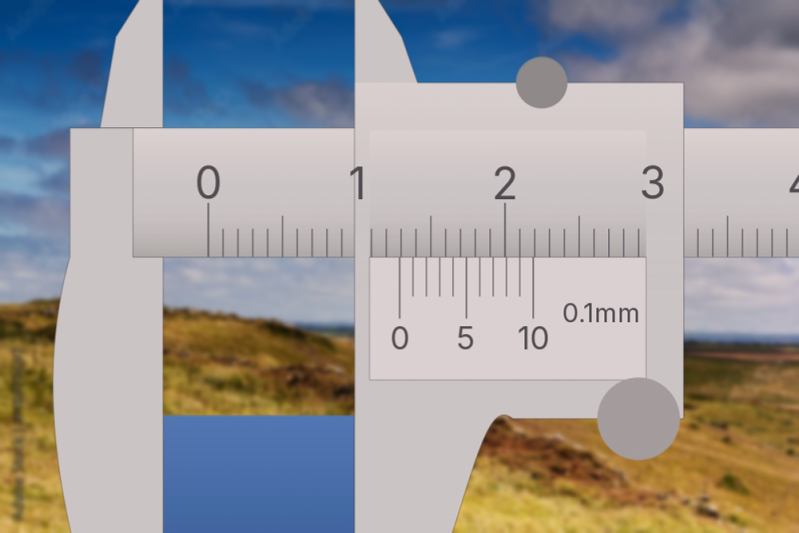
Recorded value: 12.9 (mm)
